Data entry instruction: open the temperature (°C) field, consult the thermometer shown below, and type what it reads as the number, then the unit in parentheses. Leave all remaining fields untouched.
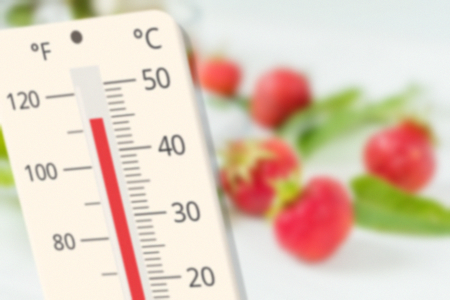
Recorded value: 45 (°C)
